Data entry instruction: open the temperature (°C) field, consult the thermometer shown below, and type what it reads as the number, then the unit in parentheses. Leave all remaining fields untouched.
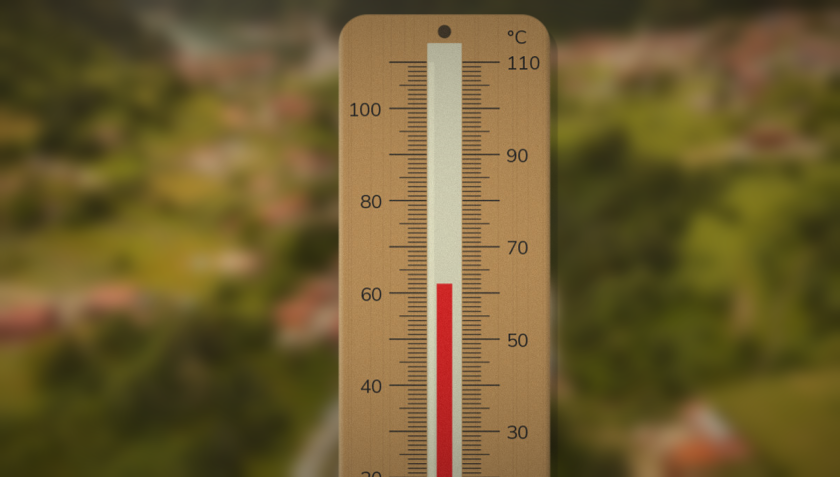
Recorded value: 62 (°C)
